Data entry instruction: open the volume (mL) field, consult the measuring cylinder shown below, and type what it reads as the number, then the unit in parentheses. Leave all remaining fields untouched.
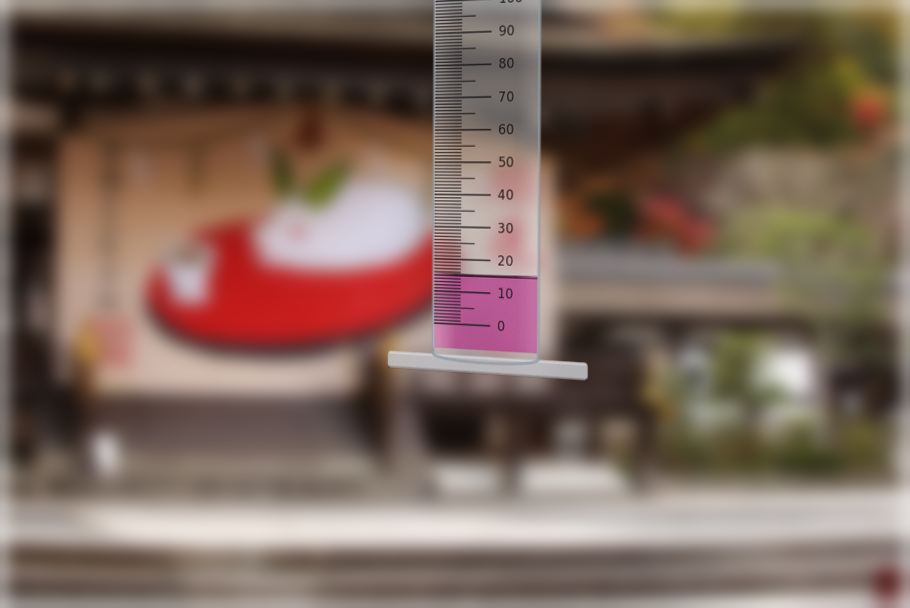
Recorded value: 15 (mL)
